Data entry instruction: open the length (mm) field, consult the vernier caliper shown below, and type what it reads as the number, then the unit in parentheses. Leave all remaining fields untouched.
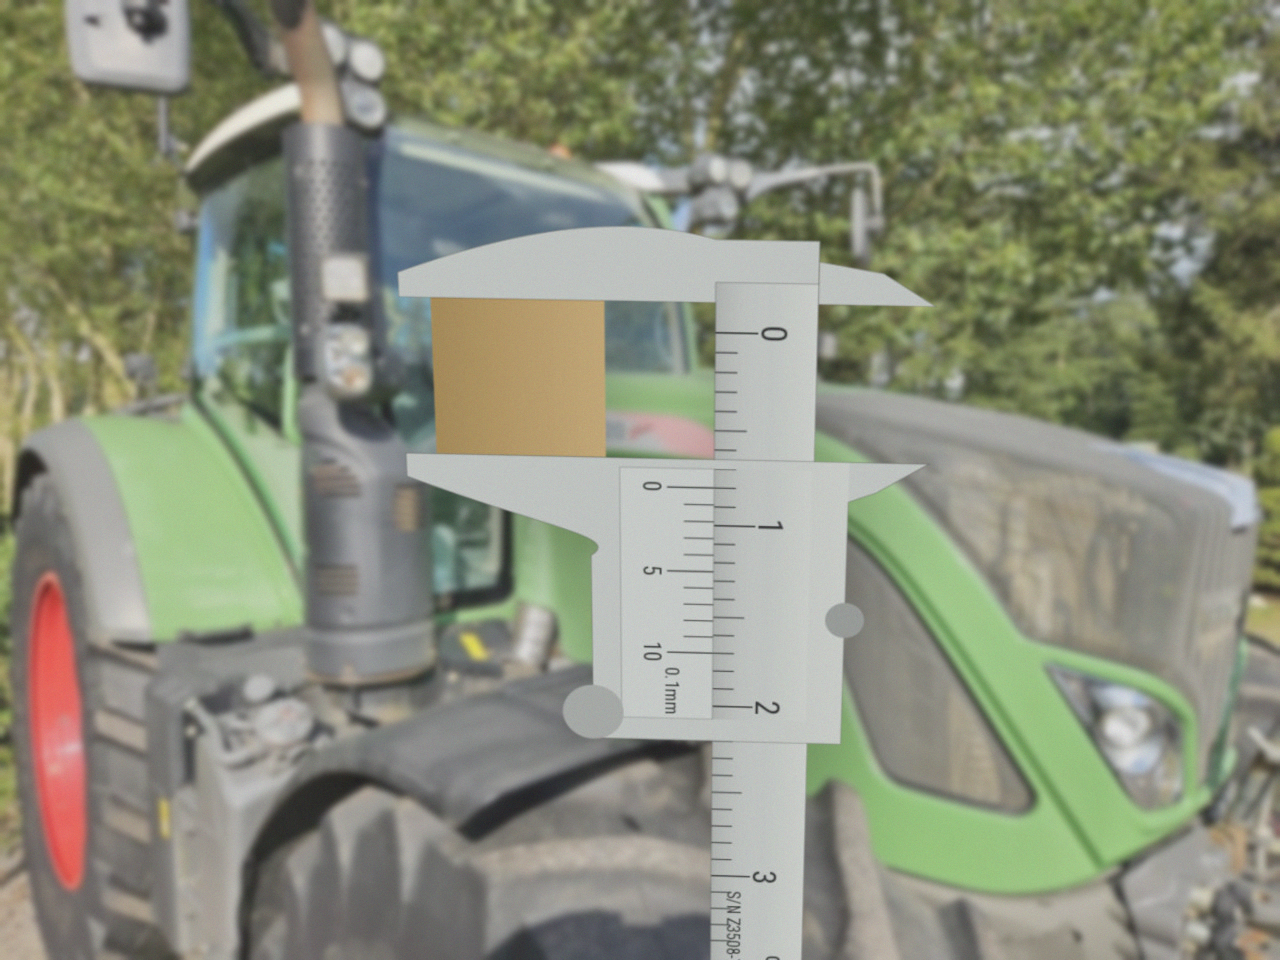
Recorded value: 8.0 (mm)
